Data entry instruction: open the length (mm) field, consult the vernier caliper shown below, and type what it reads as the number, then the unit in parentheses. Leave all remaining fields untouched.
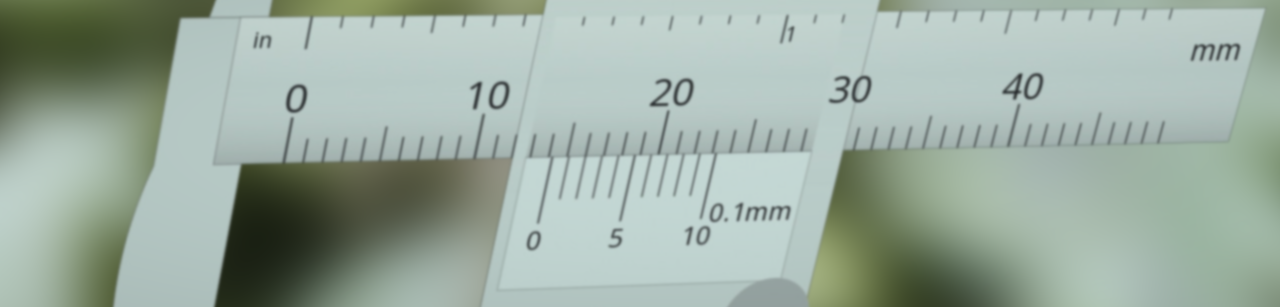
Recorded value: 14.2 (mm)
